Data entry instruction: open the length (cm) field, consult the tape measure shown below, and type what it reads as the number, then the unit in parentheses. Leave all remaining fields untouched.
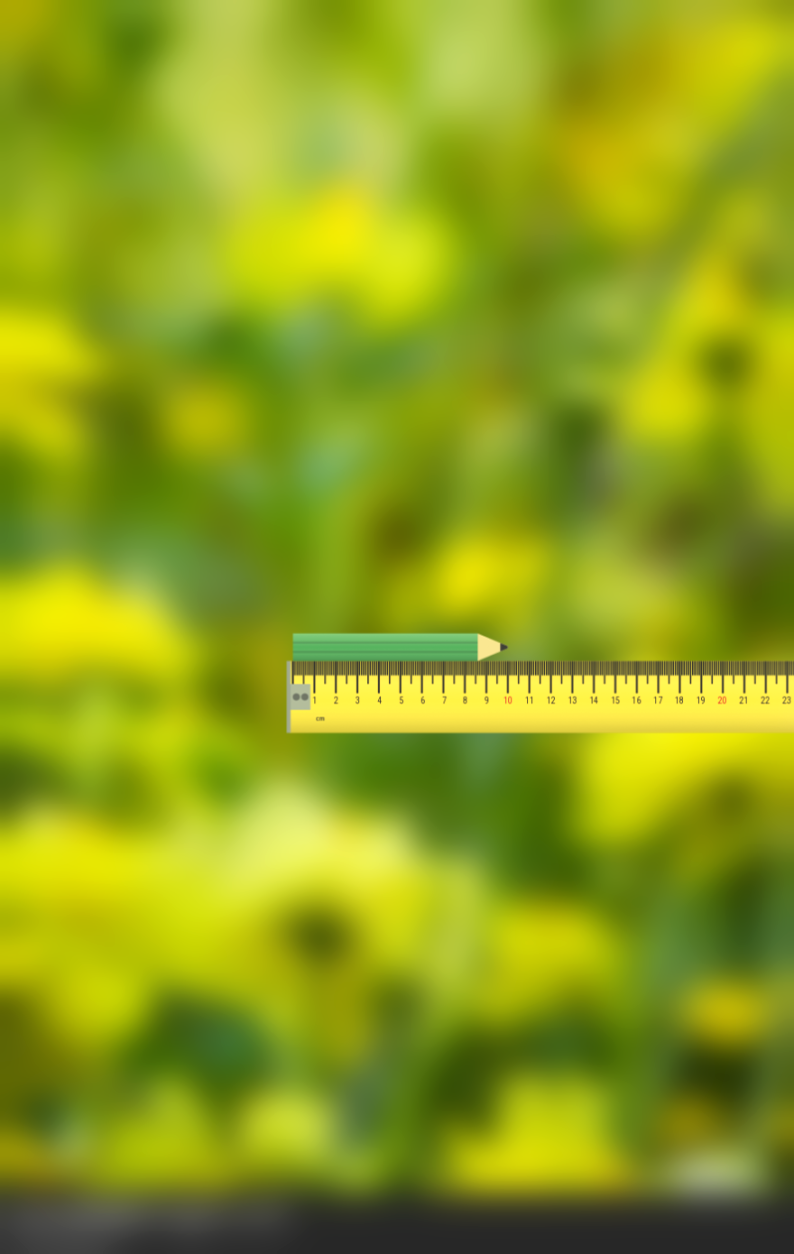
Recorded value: 10 (cm)
